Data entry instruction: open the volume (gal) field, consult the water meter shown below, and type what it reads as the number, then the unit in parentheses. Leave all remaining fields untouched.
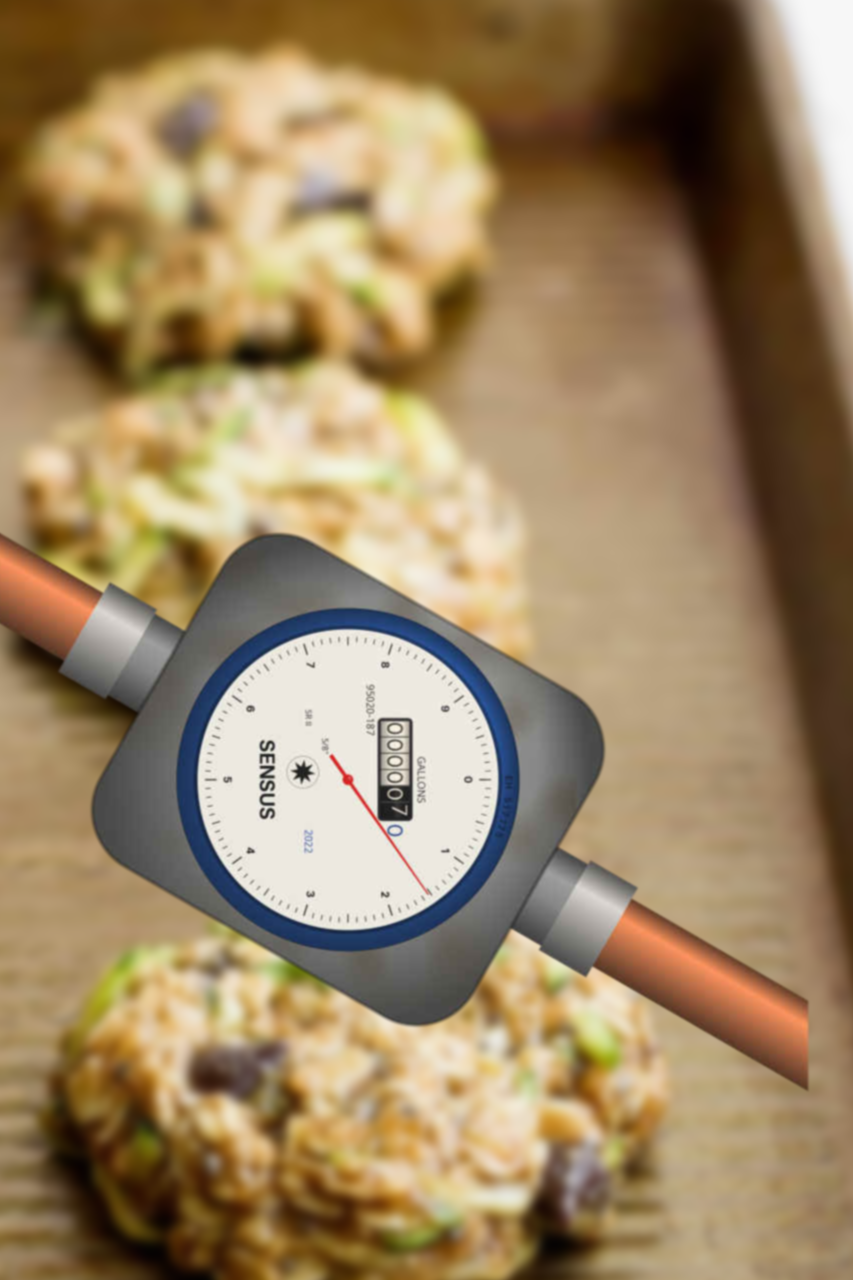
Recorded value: 71.5 (gal)
